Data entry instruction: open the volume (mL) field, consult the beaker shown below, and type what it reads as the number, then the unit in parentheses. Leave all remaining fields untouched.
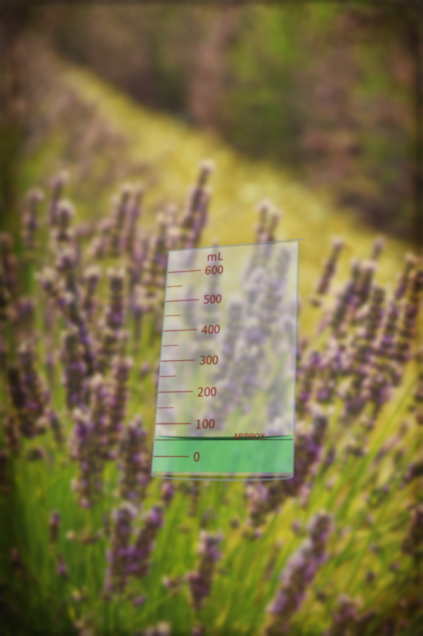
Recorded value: 50 (mL)
